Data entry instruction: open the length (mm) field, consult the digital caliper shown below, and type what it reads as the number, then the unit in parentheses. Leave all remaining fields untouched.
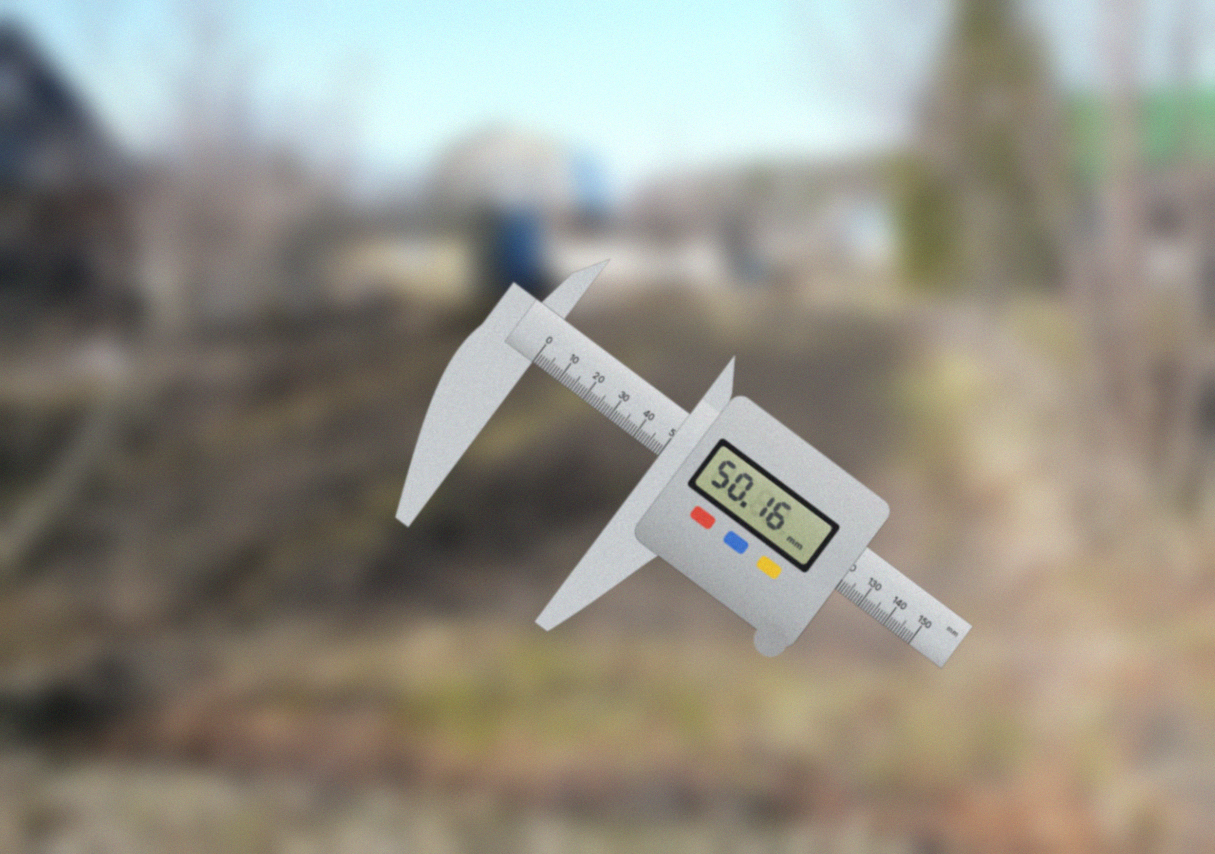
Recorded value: 50.16 (mm)
